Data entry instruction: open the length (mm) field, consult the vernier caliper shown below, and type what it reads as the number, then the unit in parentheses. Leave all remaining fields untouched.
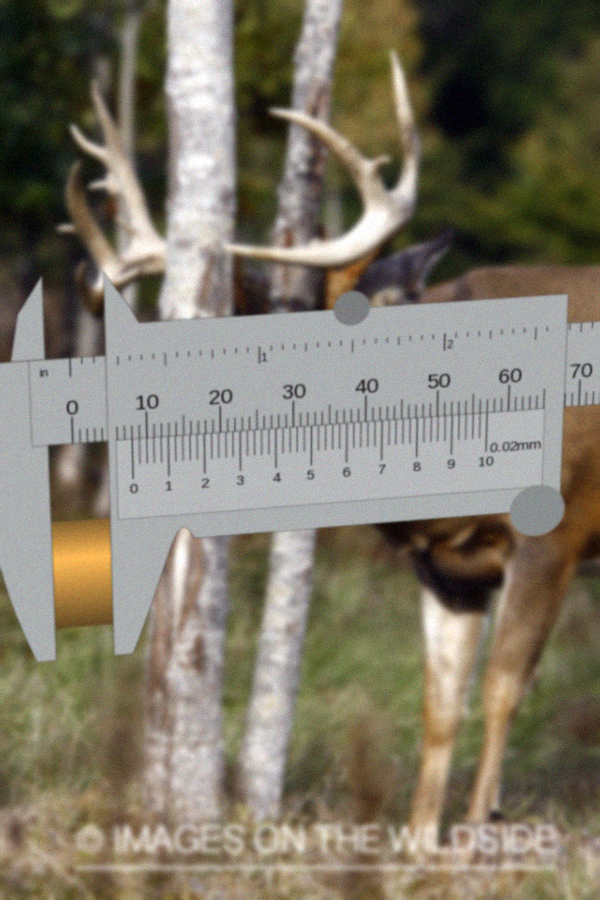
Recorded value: 8.0 (mm)
